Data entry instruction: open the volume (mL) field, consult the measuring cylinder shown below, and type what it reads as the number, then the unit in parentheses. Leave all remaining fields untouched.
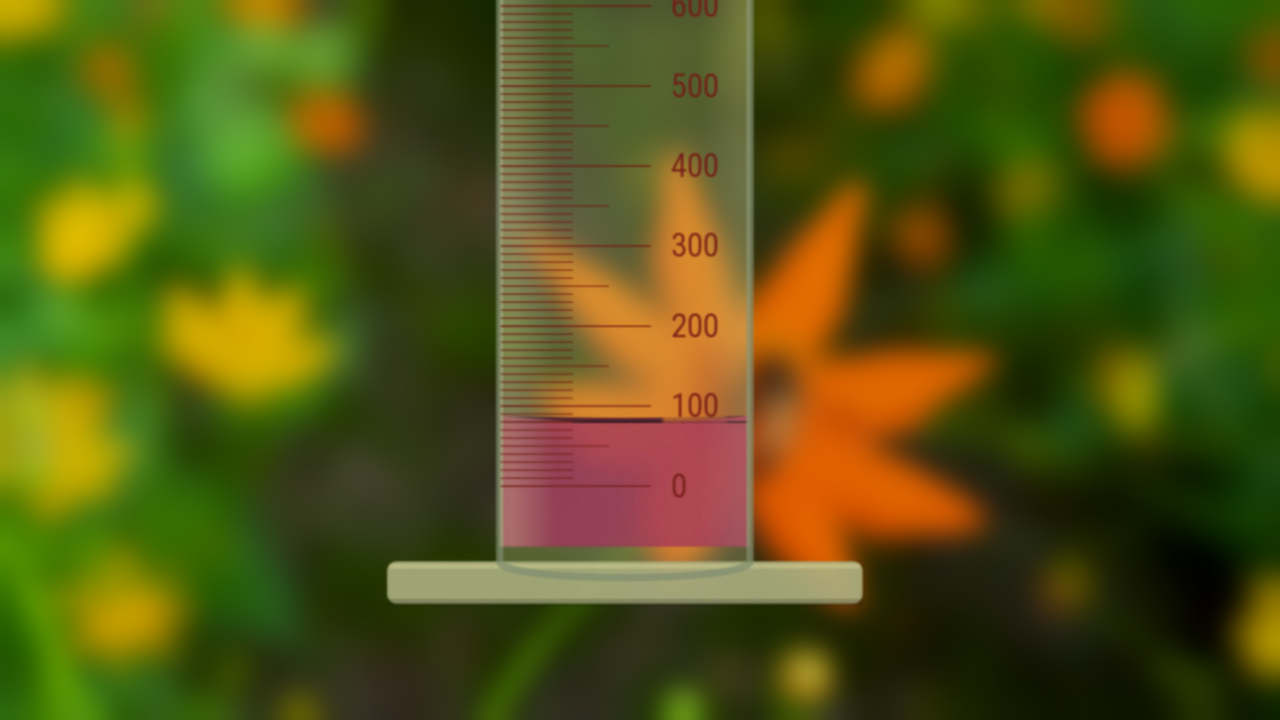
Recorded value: 80 (mL)
